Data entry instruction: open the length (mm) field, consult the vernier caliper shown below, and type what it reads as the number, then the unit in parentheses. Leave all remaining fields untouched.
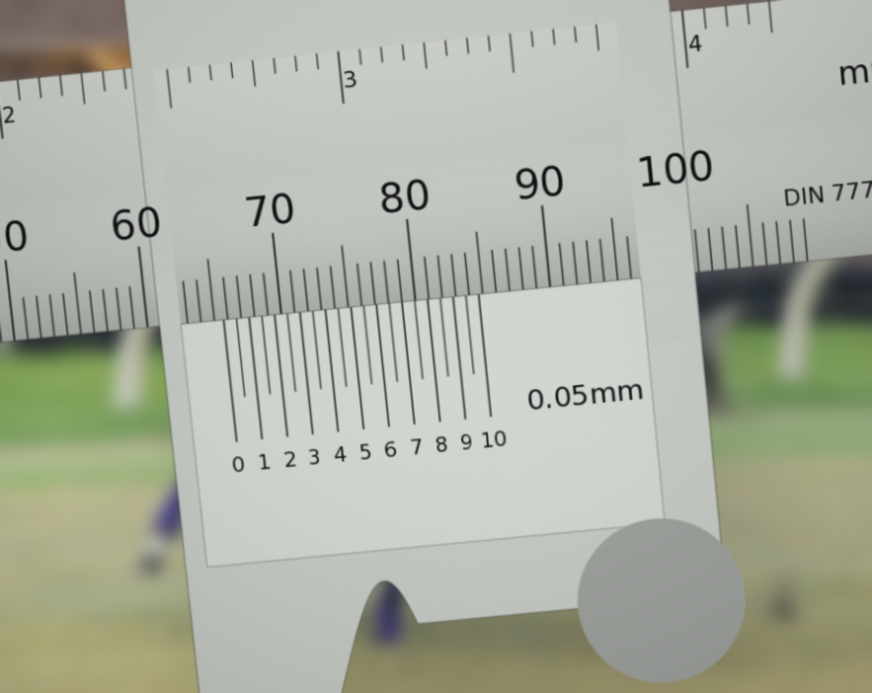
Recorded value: 65.7 (mm)
